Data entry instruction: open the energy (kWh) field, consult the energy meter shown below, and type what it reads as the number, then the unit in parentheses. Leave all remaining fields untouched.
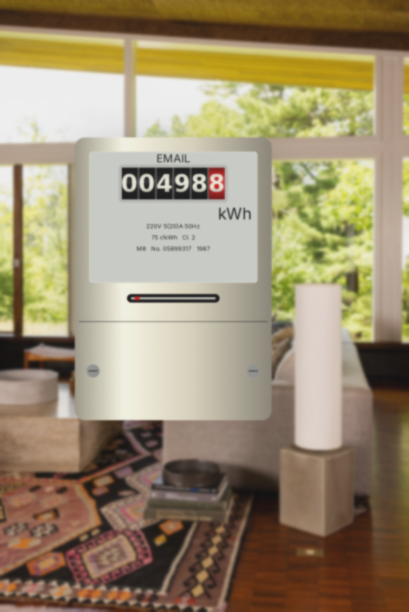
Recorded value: 498.8 (kWh)
